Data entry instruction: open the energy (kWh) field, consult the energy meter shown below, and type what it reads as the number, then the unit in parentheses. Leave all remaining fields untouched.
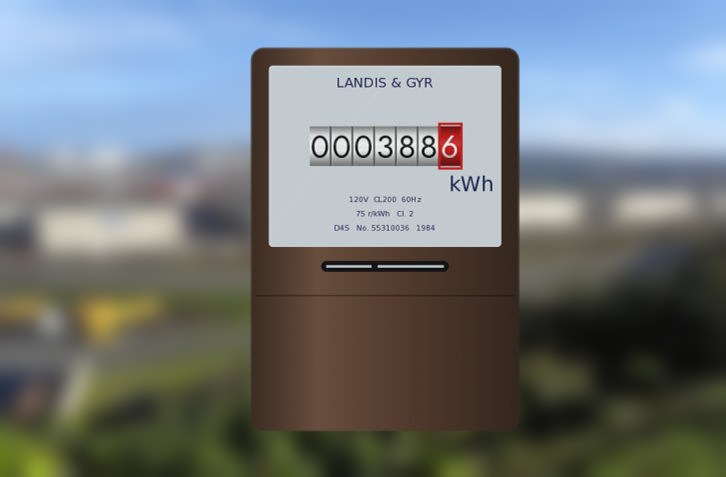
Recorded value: 388.6 (kWh)
